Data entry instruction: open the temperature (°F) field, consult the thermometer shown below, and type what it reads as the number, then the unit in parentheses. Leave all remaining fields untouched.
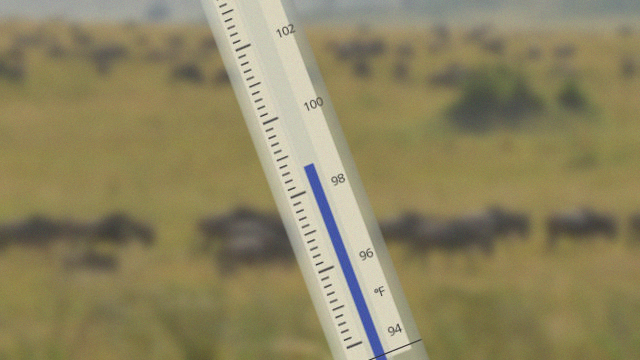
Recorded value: 98.6 (°F)
